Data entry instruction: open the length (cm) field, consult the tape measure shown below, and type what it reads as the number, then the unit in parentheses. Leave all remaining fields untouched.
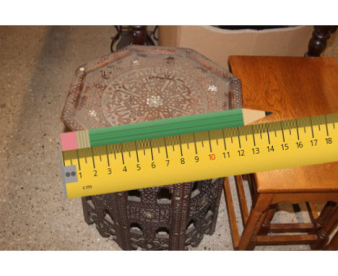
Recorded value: 14.5 (cm)
